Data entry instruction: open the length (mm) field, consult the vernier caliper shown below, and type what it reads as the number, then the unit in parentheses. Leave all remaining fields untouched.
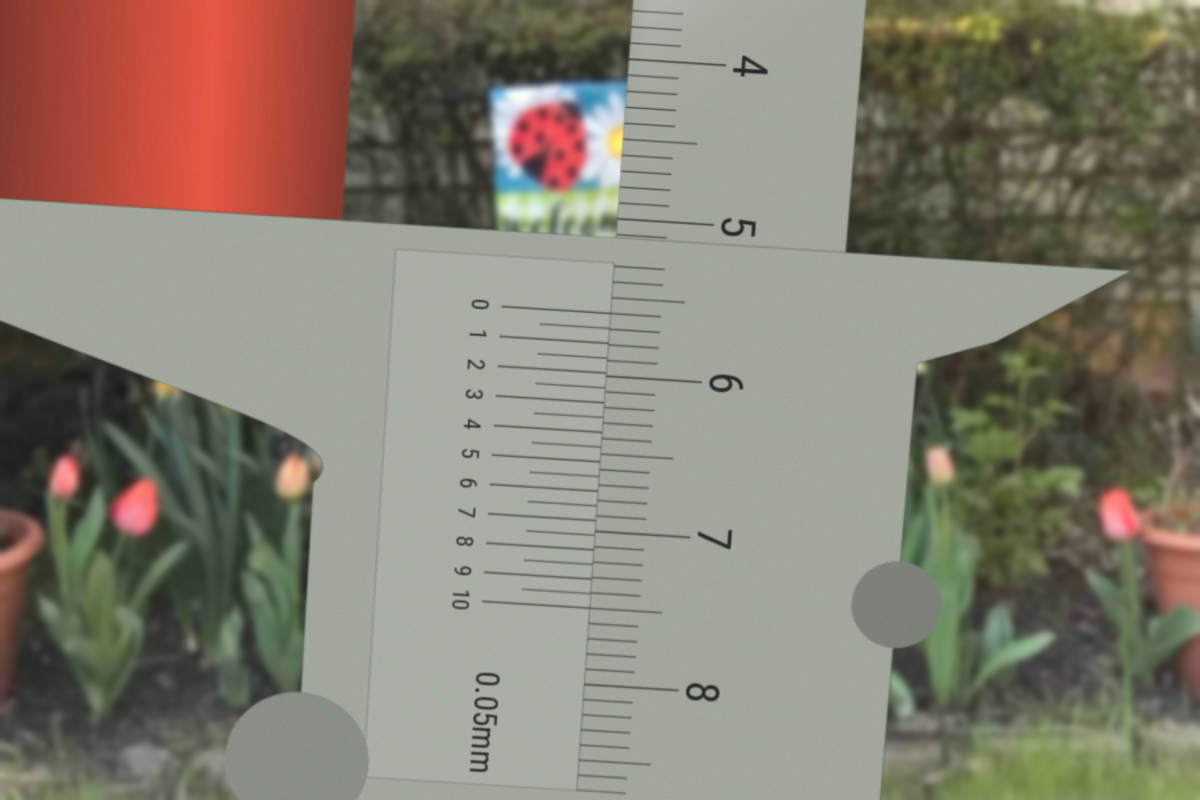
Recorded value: 56.0 (mm)
